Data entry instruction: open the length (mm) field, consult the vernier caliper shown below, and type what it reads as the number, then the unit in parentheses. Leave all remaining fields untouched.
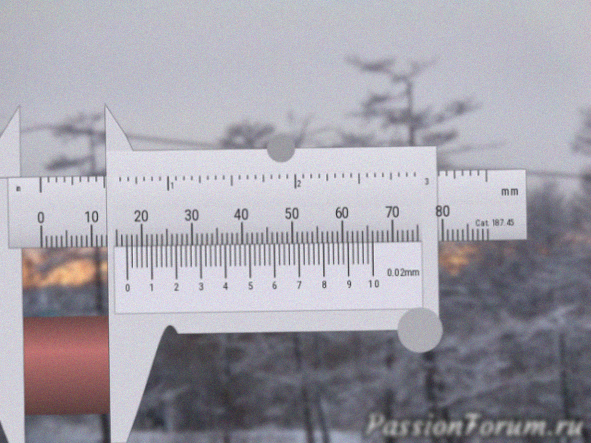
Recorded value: 17.0 (mm)
